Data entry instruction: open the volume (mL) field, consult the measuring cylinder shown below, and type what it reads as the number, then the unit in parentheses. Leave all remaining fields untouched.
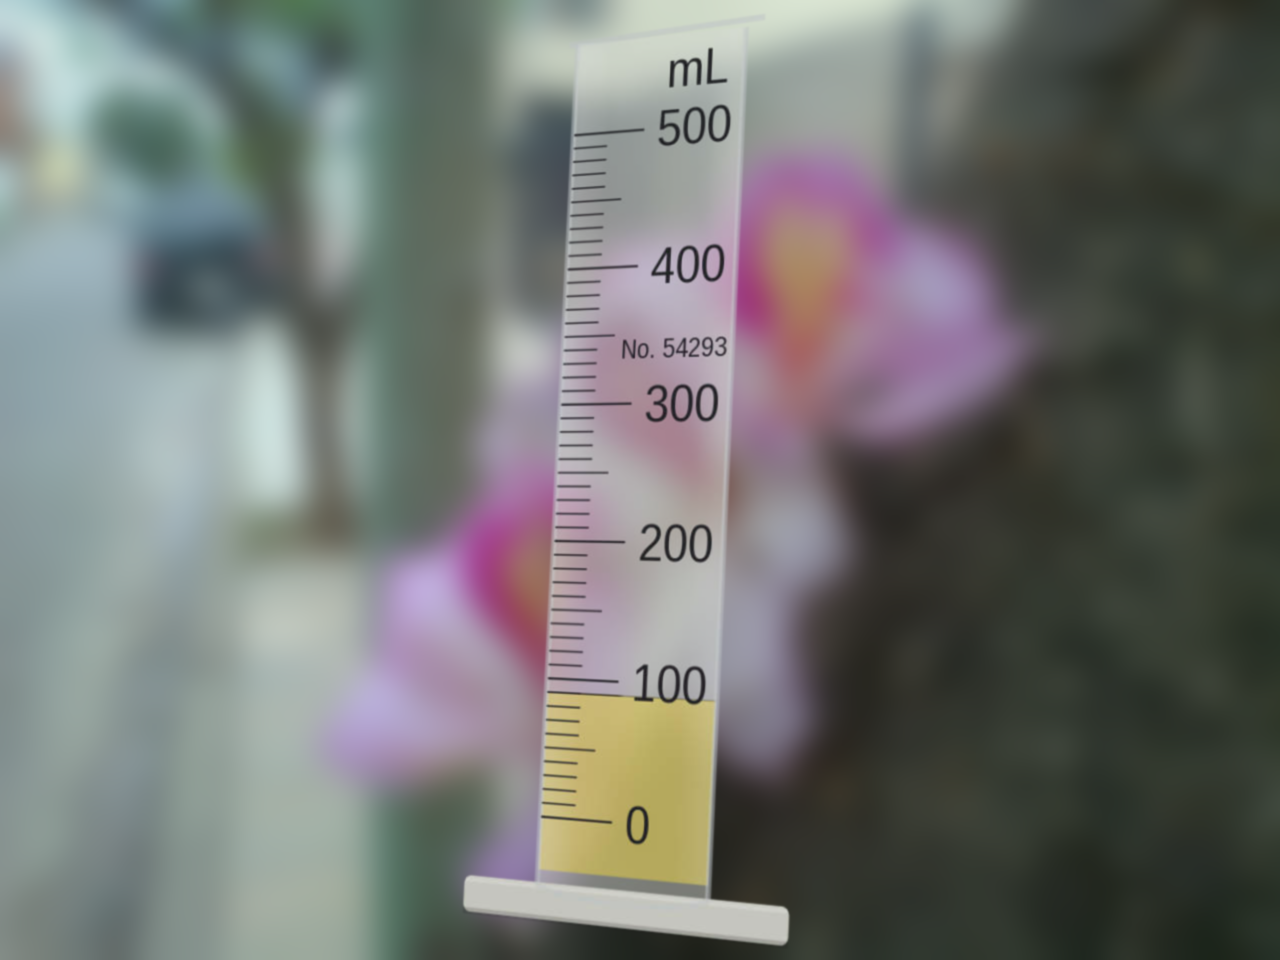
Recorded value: 90 (mL)
